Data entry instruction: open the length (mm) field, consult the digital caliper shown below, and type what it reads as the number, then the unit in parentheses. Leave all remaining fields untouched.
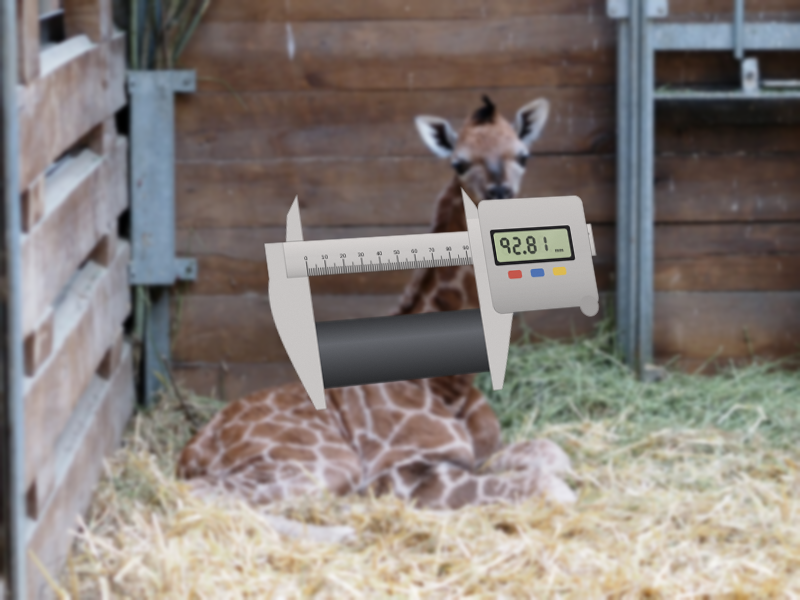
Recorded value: 92.81 (mm)
